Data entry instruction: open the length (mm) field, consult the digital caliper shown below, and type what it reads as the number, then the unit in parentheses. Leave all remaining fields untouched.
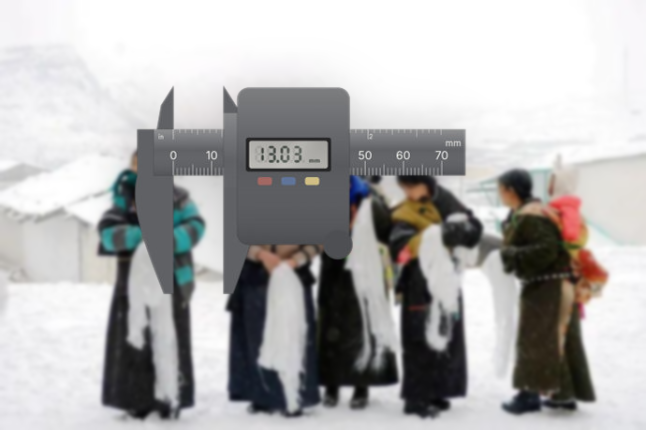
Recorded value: 13.03 (mm)
